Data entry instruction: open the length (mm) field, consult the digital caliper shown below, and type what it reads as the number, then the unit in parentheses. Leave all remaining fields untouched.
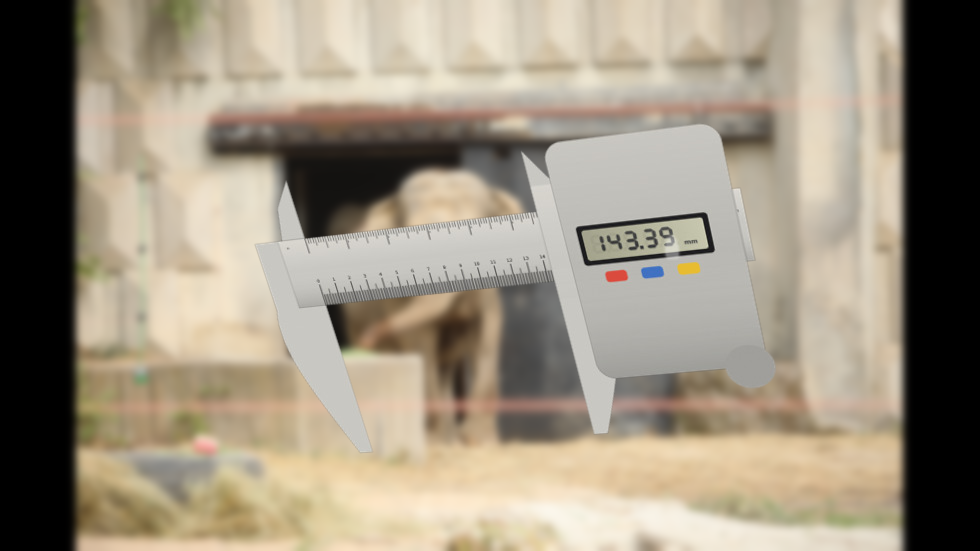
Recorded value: 143.39 (mm)
